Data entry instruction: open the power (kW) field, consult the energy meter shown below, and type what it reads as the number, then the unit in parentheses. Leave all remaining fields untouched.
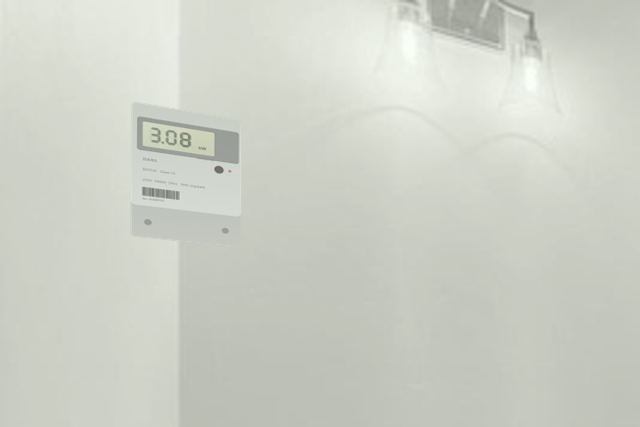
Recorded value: 3.08 (kW)
